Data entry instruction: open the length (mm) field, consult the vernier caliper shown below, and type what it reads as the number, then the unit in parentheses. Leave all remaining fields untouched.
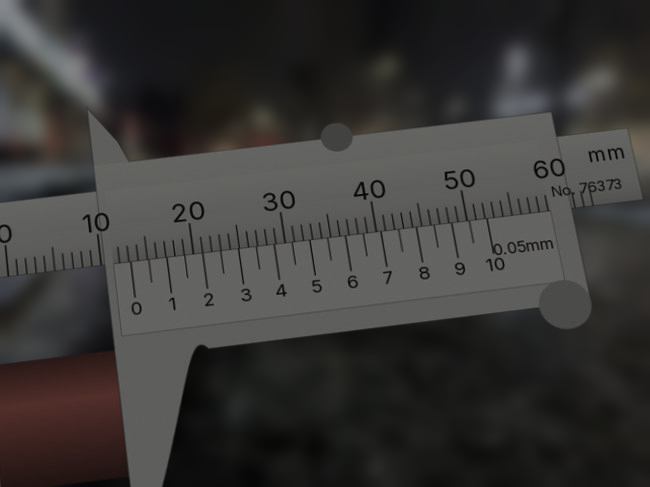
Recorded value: 13.2 (mm)
